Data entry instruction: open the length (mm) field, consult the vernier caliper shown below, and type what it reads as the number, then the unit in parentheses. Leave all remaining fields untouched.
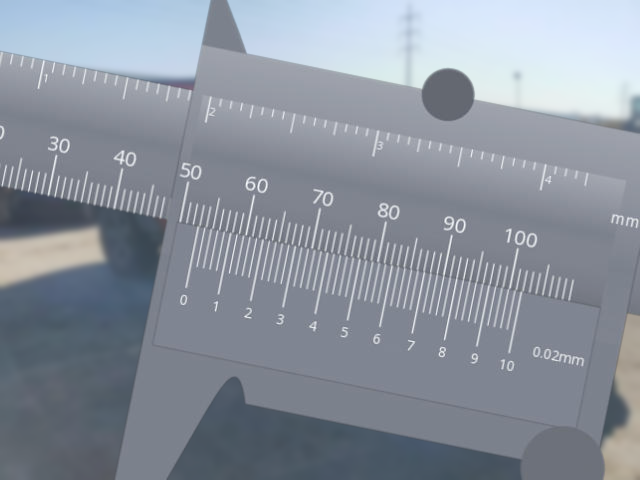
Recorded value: 52.8 (mm)
